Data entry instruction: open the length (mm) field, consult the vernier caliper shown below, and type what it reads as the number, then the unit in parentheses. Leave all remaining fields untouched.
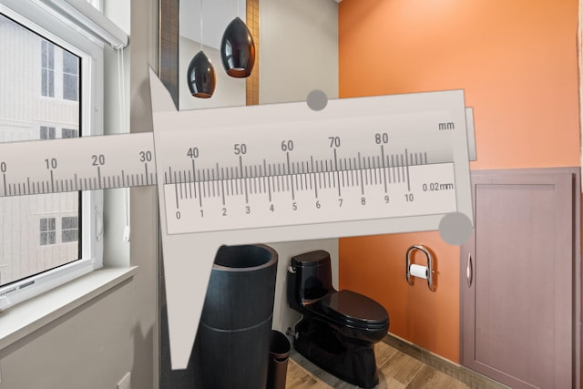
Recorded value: 36.0 (mm)
